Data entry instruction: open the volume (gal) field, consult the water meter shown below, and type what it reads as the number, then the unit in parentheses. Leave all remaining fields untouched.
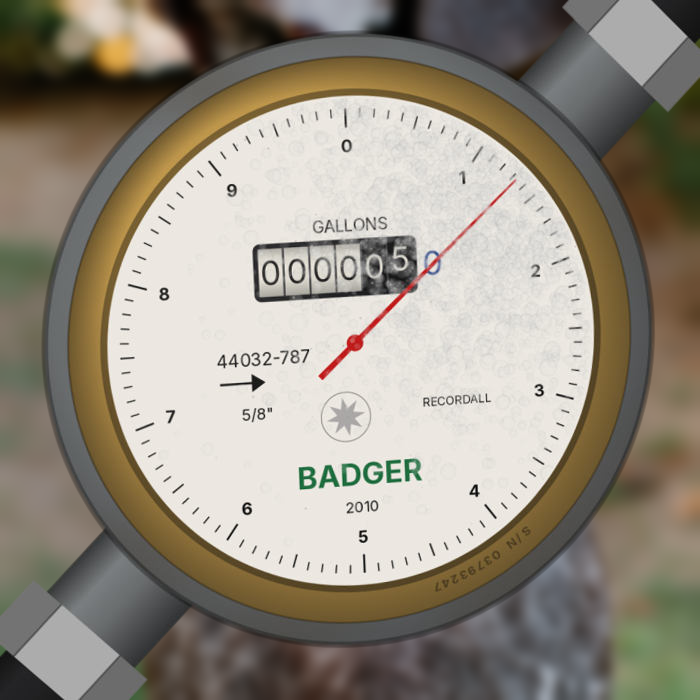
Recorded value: 51.3 (gal)
